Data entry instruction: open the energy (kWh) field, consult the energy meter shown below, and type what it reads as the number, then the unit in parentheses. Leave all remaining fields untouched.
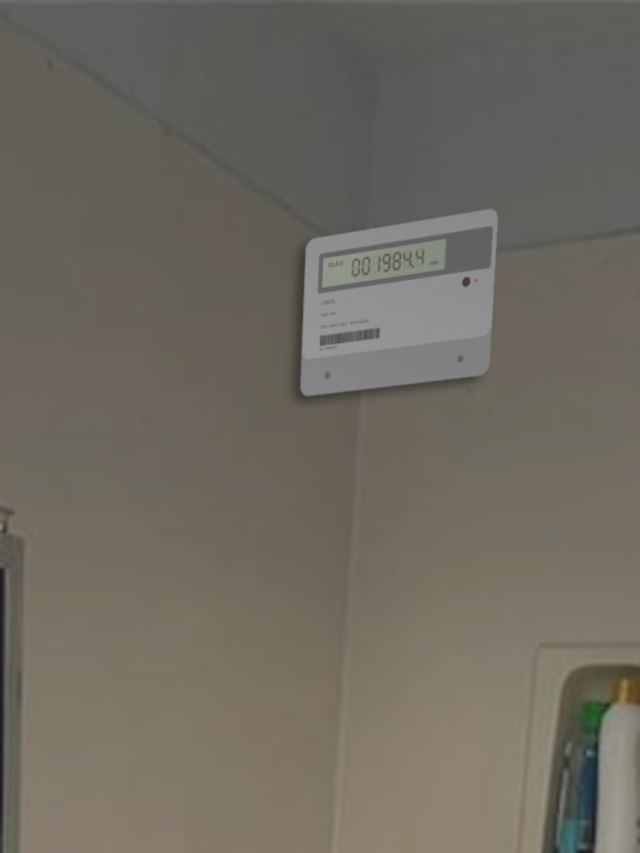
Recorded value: 1984.4 (kWh)
